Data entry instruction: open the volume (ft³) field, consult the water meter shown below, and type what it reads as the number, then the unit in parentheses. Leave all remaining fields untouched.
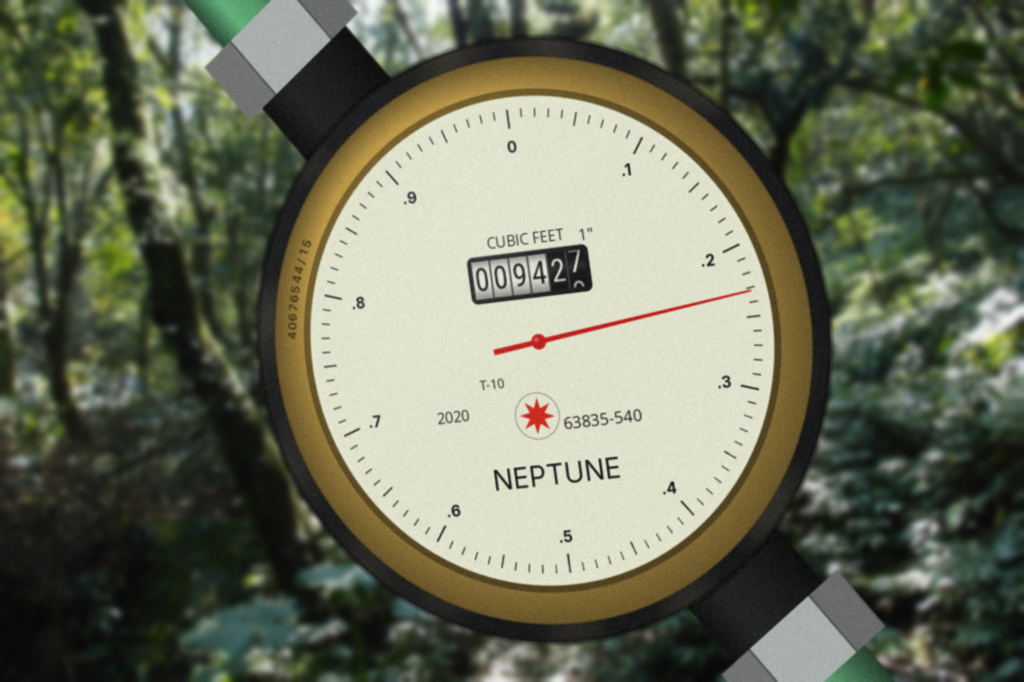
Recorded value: 9427.23 (ft³)
